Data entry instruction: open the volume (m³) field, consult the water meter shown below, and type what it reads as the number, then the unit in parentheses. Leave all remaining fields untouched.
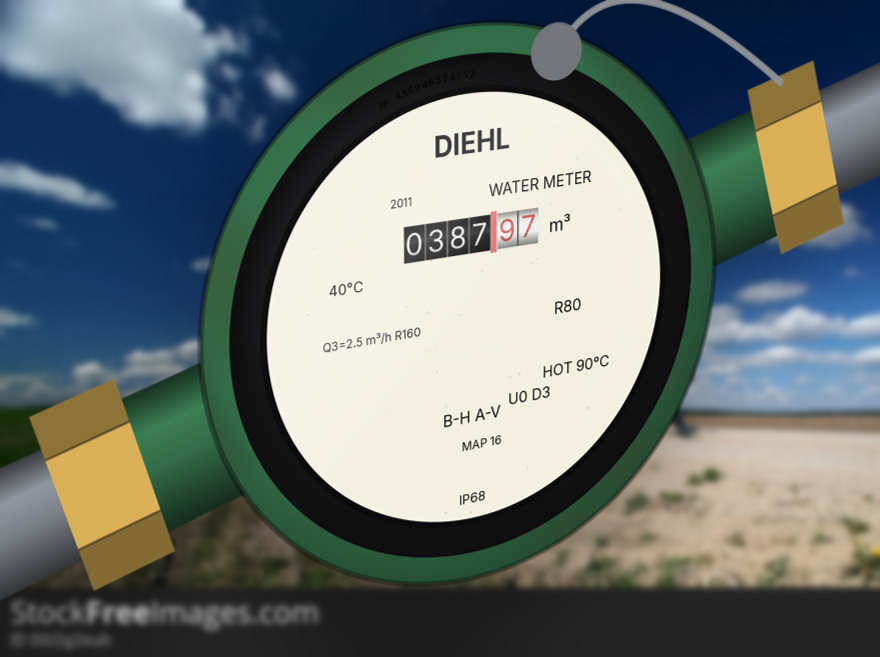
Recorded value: 387.97 (m³)
